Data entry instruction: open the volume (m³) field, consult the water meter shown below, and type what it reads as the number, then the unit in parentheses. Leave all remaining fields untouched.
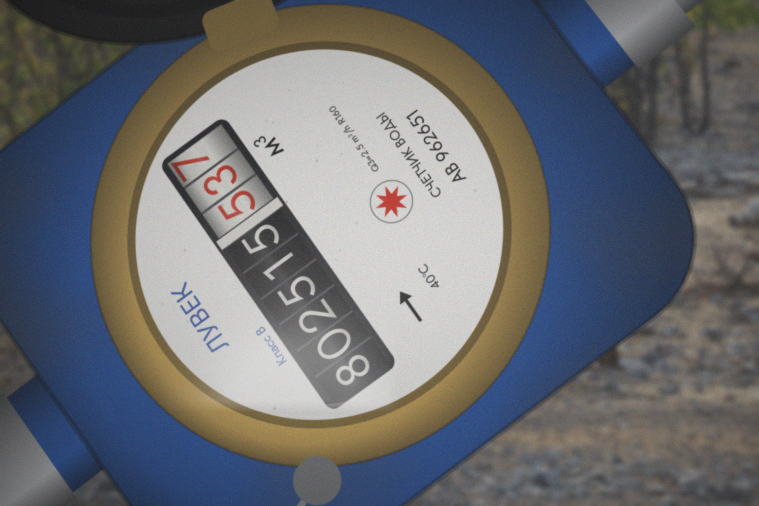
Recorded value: 802515.537 (m³)
